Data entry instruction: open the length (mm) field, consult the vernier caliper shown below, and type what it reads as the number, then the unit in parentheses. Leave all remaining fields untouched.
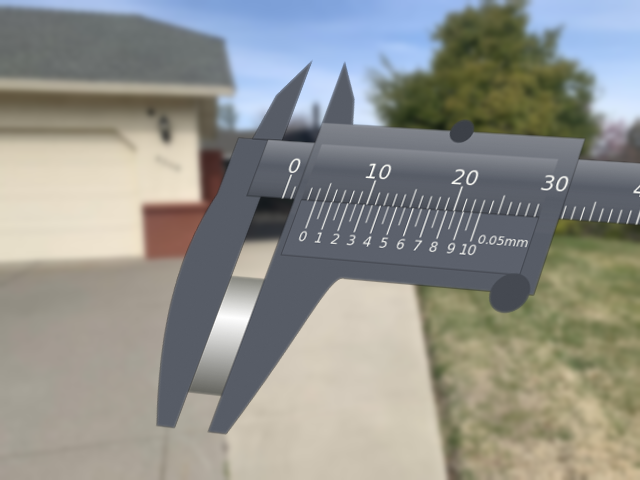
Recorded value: 4.0 (mm)
